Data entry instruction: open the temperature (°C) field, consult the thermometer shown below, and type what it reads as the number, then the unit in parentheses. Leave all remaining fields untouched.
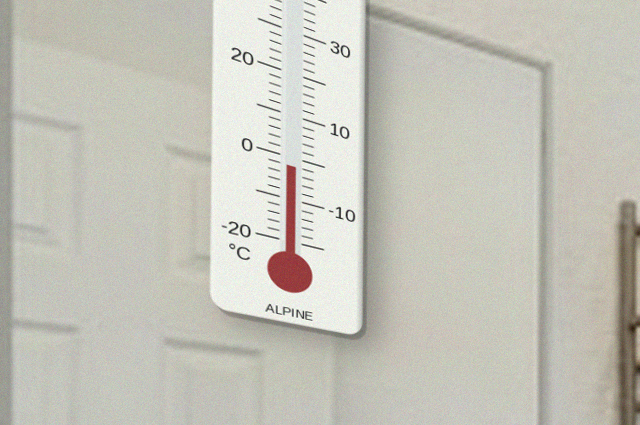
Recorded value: -2 (°C)
